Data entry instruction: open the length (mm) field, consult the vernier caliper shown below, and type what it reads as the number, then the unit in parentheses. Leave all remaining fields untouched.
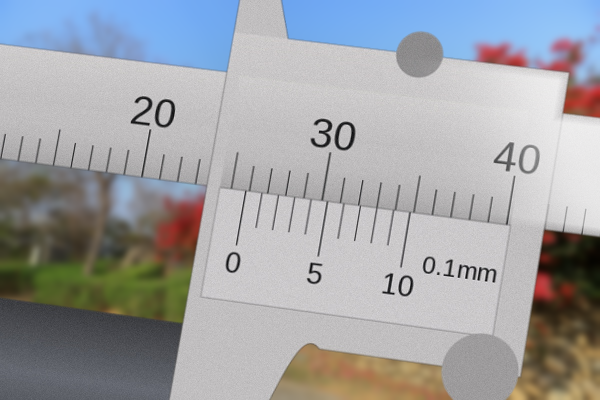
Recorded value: 25.8 (mm)
